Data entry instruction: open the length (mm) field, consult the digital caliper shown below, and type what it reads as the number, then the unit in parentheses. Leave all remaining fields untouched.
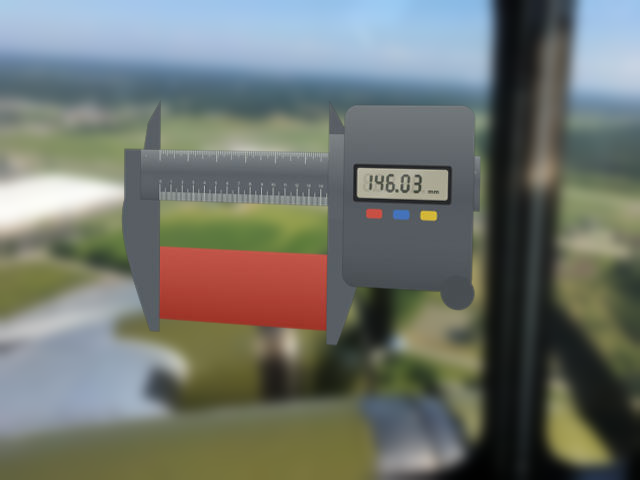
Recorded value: 146.03 (mm)
